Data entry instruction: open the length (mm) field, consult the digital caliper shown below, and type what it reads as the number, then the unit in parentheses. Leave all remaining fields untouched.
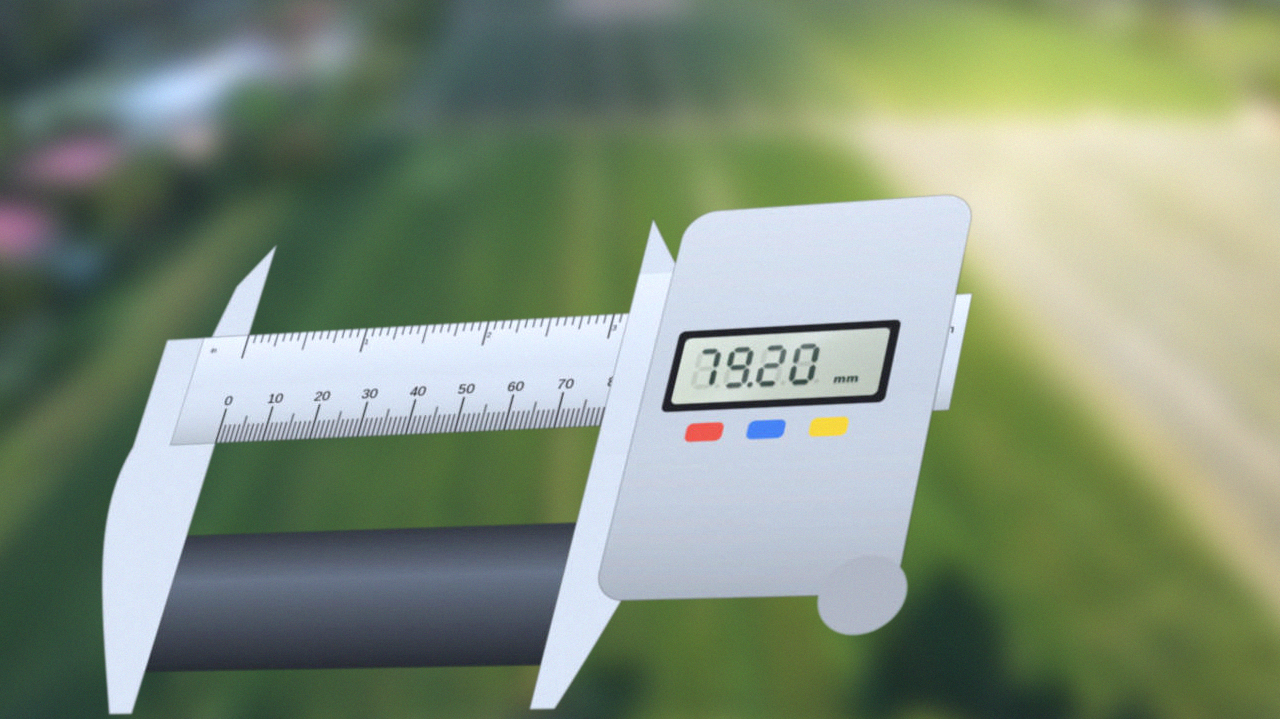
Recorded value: 79.20 (mm)
